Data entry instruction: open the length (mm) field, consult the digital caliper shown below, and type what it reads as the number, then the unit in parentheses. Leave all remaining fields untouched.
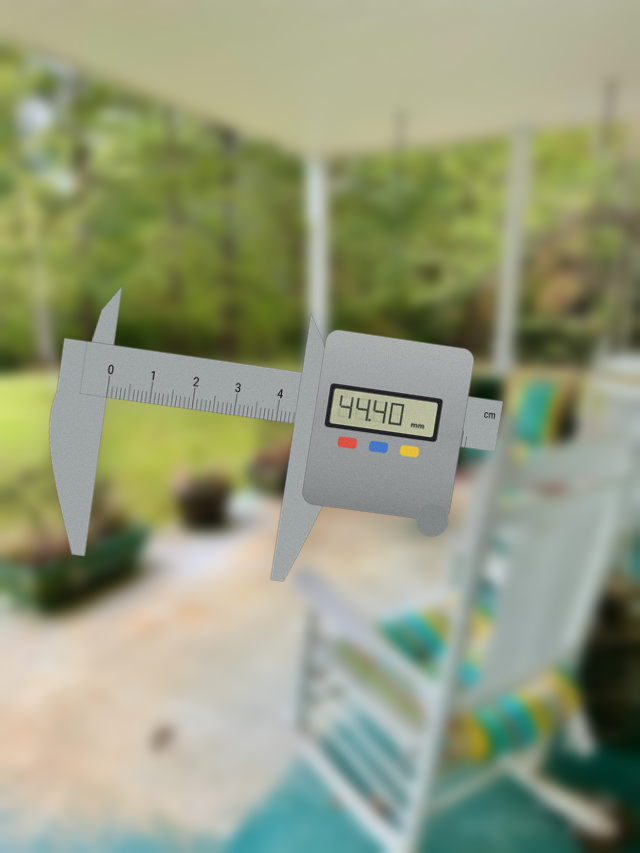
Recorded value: 44.40 (mm)
